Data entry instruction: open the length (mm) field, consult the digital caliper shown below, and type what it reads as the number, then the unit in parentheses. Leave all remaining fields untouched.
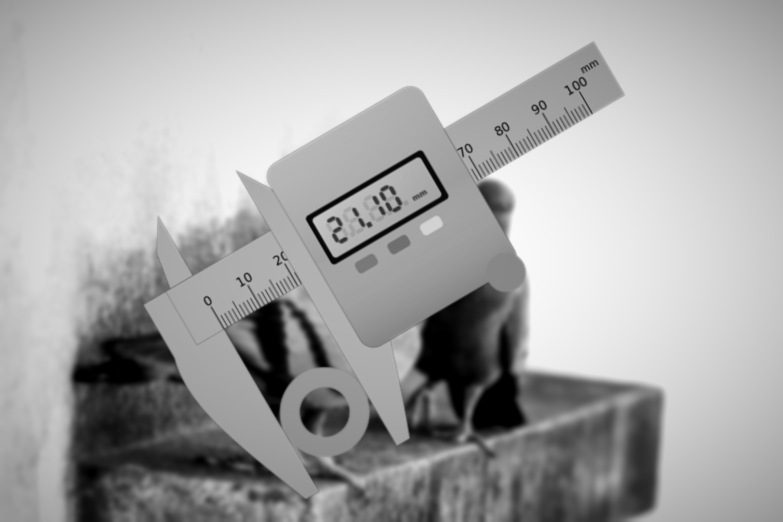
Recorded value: 21.10 (mm)
